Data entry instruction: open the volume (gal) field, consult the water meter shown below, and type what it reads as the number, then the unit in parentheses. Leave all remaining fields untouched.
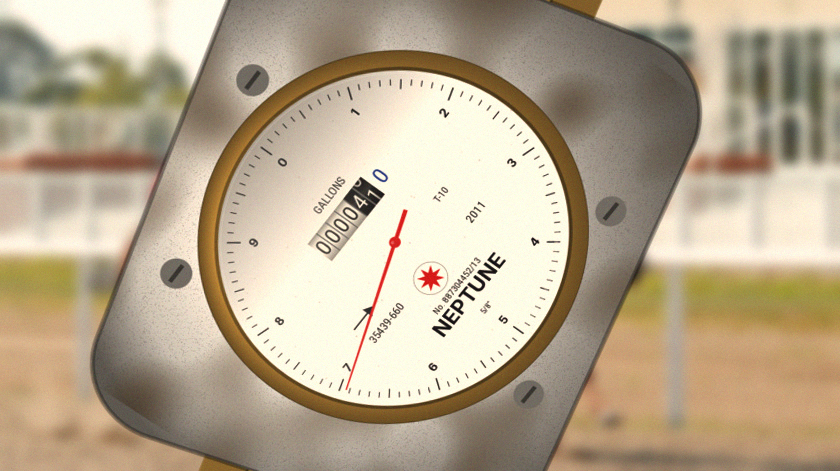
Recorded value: 406.9 (gal)
